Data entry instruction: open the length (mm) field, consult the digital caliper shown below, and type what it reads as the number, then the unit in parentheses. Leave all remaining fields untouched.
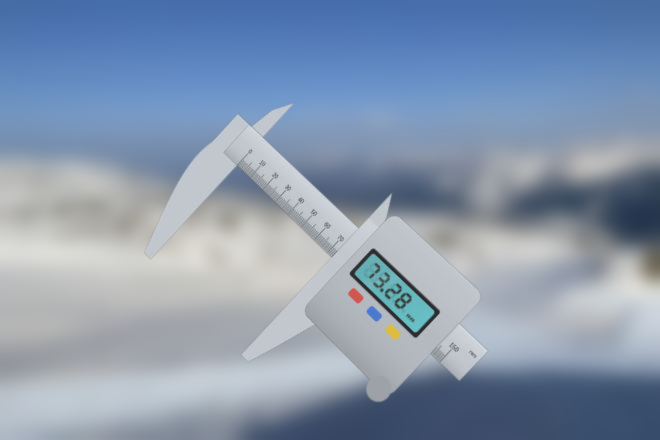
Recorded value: 73.28 (mm)
